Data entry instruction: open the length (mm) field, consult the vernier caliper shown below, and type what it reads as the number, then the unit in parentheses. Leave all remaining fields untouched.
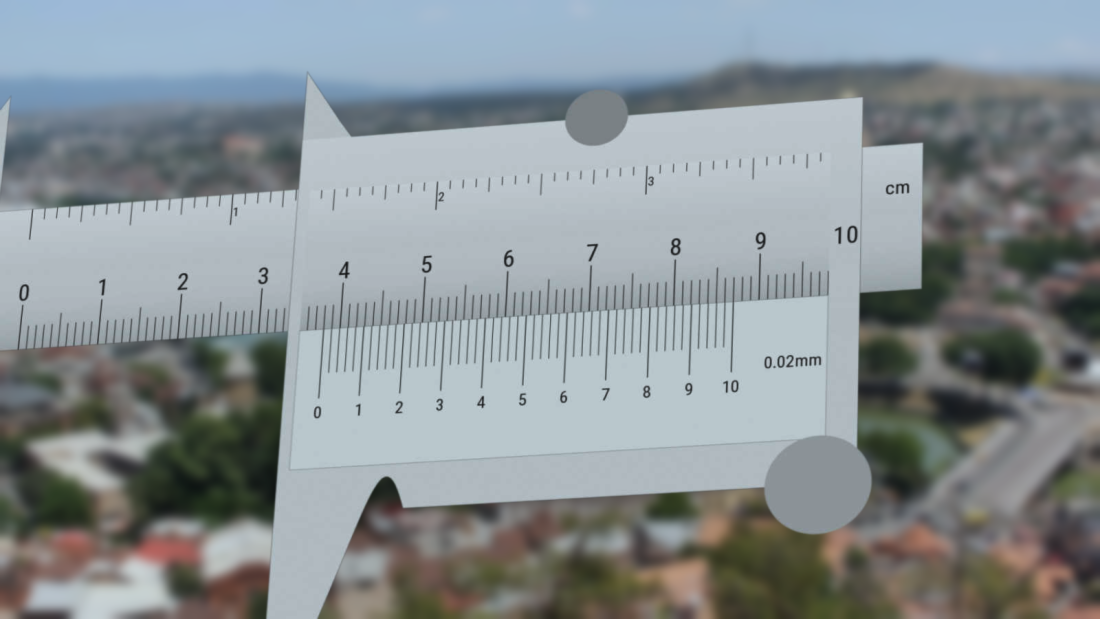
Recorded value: 38.0 (mm)
